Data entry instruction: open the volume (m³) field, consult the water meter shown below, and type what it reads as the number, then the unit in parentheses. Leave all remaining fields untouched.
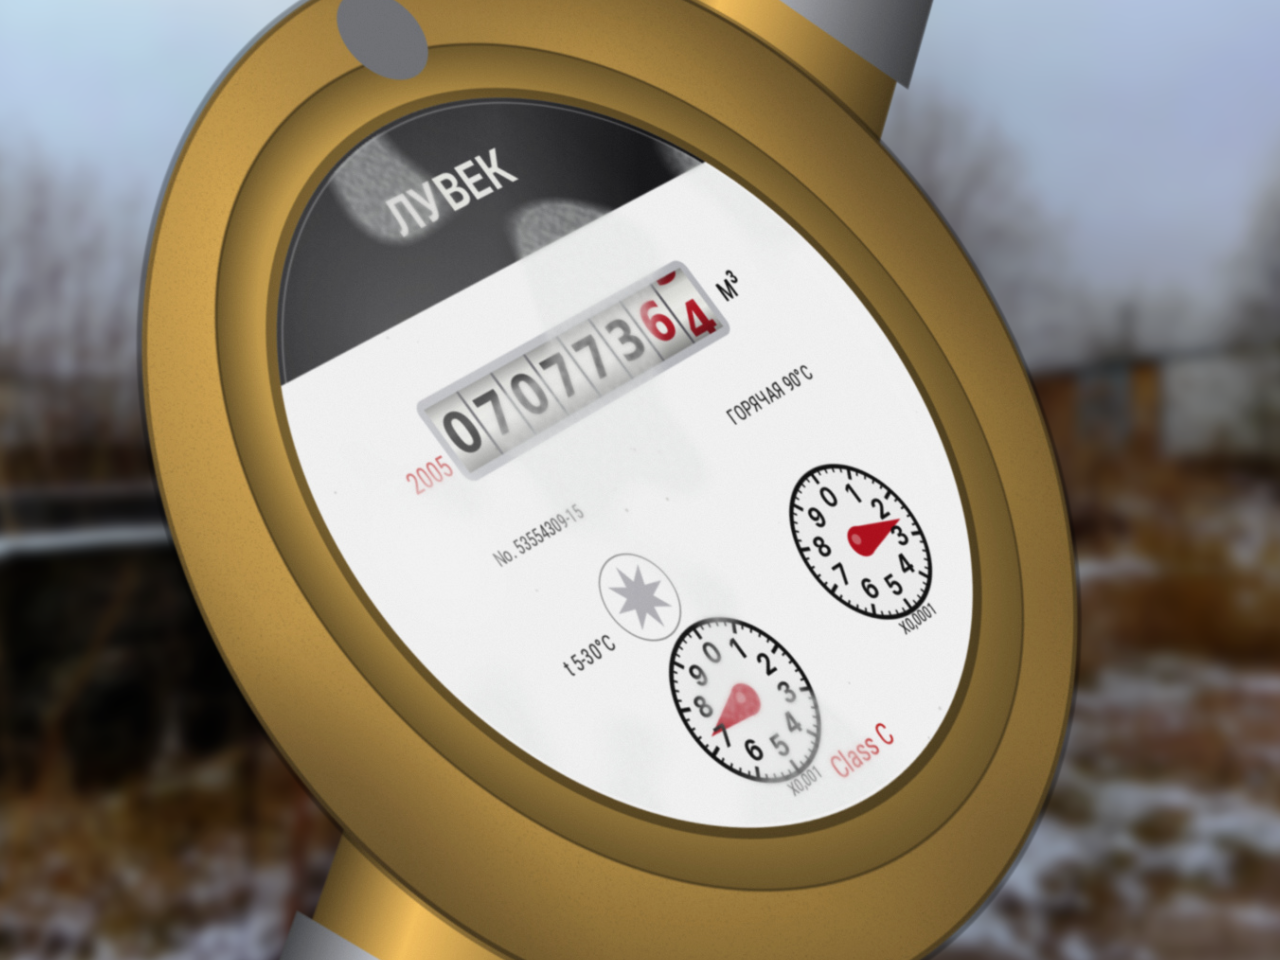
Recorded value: 70773.6372 (m³)
